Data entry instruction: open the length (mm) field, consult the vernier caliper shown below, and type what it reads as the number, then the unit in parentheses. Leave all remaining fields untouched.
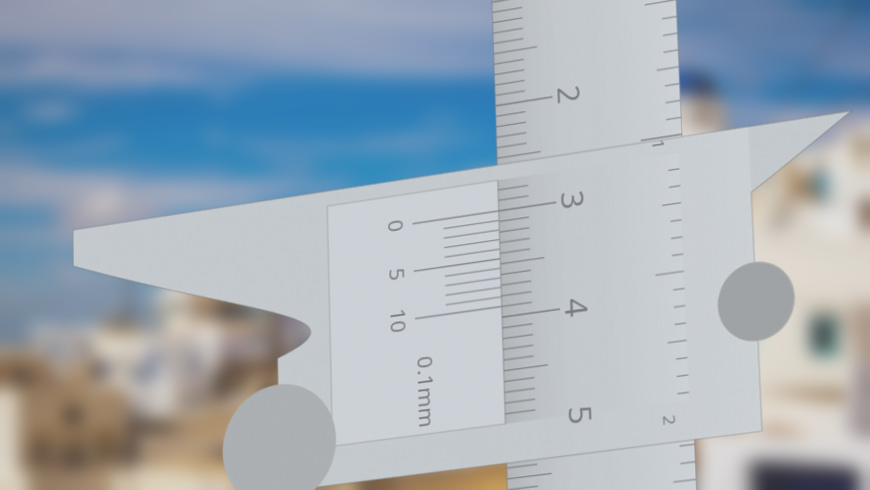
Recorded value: 30.0 (mm)
